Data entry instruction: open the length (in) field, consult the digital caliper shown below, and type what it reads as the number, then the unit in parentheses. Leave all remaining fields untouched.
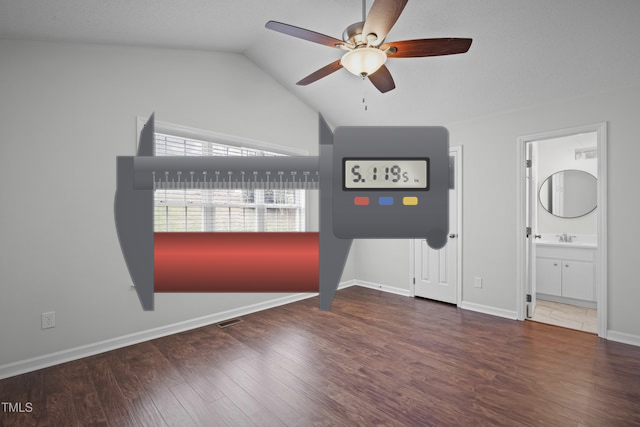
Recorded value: 5.1195 (in)
